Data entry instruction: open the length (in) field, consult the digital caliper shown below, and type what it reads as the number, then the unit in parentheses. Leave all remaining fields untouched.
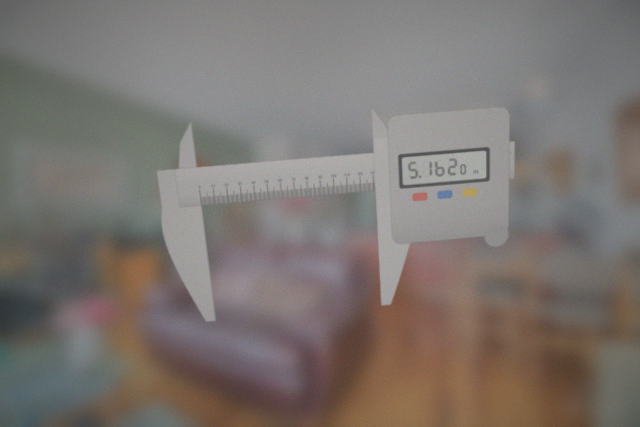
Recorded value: 5.1620 (in)
